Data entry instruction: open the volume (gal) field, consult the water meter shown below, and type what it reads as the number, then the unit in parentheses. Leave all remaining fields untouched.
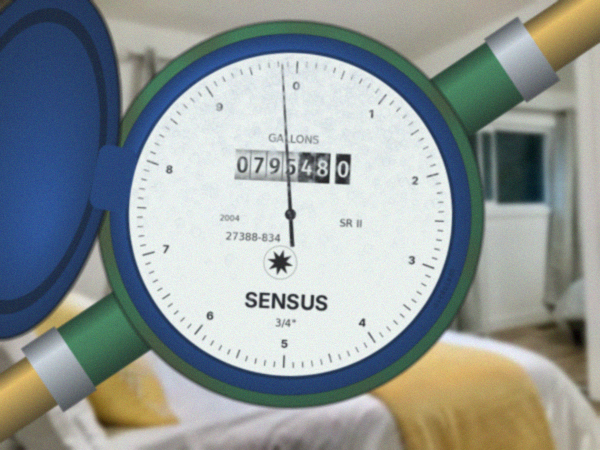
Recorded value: 795479.8 (gal)
